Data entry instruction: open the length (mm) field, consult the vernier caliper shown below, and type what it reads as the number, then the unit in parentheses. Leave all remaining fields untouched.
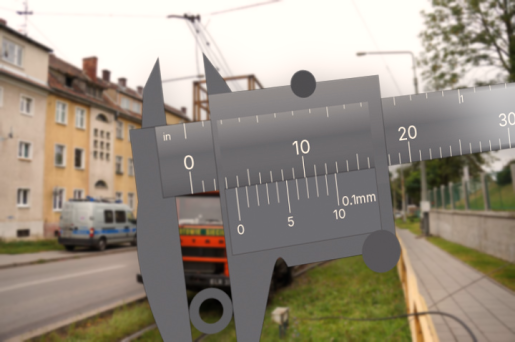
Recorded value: 3.8 (mm)
